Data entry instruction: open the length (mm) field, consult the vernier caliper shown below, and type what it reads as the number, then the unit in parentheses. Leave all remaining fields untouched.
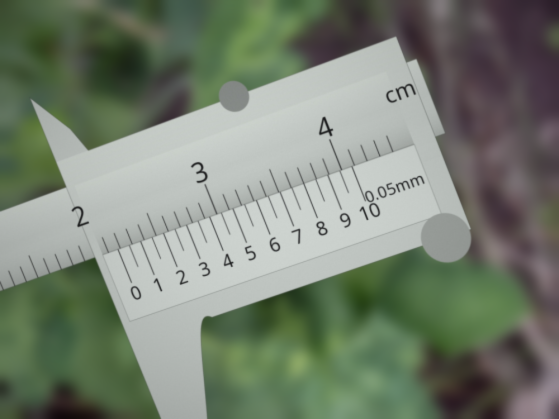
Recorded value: 21.8 (mm)
